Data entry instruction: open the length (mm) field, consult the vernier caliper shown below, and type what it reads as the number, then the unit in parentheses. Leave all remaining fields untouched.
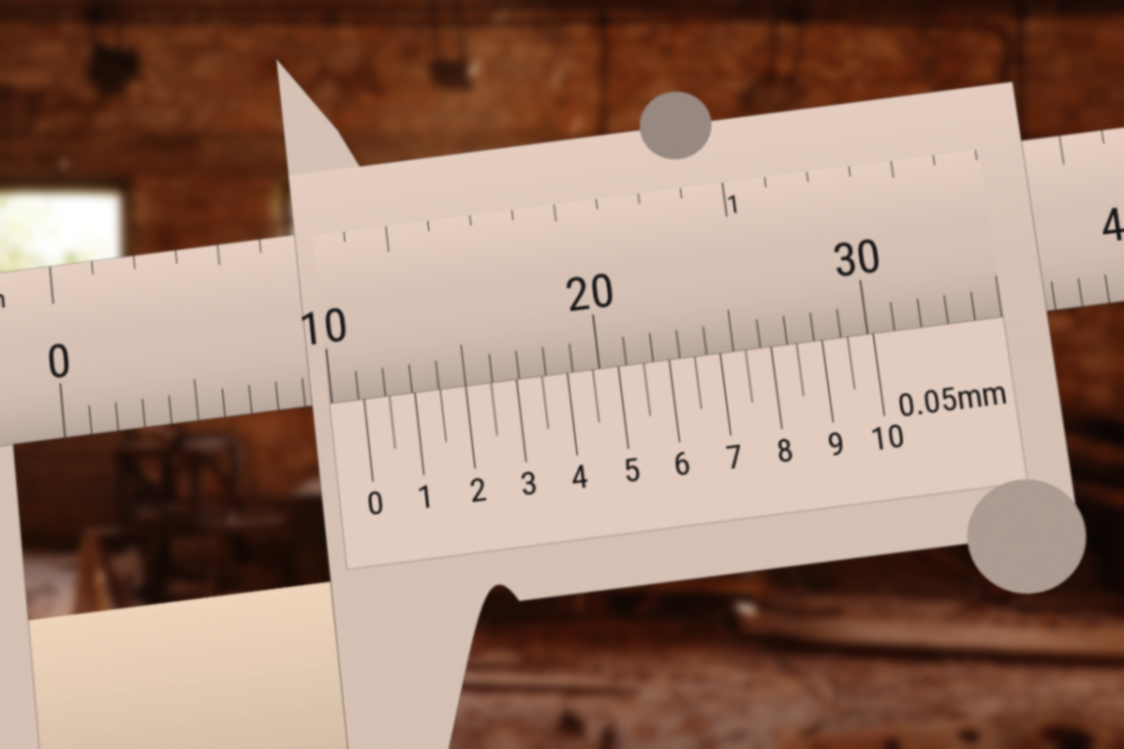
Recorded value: 11.2 (mm)
